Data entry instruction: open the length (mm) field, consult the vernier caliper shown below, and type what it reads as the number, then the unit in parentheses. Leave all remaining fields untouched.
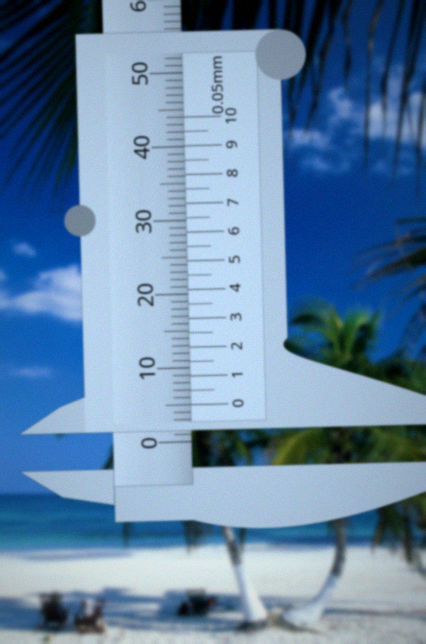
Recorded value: 5.0 (mm)
